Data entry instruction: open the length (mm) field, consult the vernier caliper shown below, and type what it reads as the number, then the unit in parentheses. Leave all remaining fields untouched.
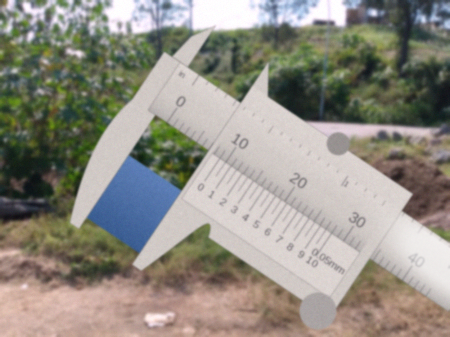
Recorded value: 9.0 (mm)
